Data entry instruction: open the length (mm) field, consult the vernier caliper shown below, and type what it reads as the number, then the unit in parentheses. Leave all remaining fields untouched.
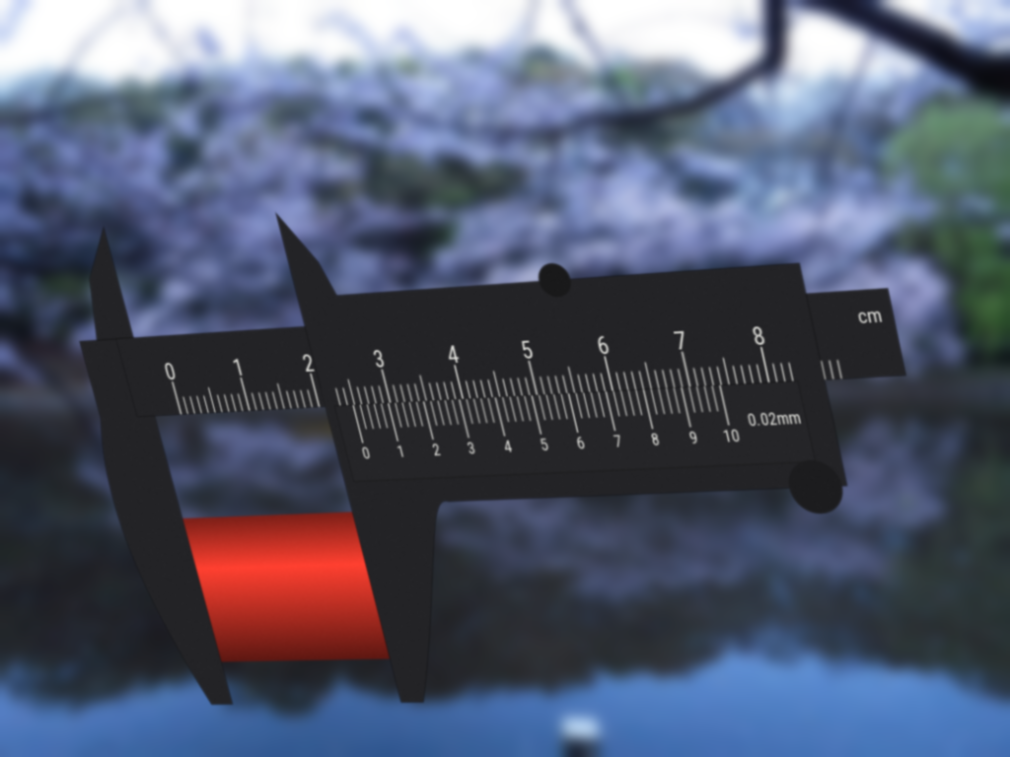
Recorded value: 24.8 (mm)
